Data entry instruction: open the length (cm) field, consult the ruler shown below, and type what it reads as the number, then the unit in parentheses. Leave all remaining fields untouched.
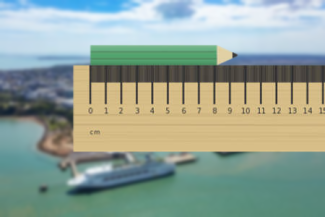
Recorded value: 9.5 (cm)
